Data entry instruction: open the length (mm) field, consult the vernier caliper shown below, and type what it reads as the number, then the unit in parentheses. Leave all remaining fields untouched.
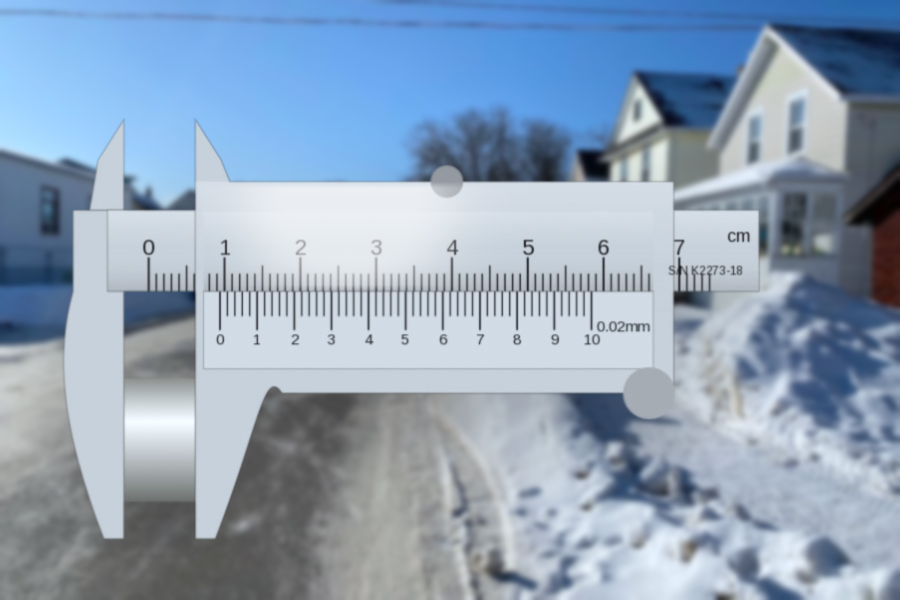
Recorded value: 9.4 (mm)
